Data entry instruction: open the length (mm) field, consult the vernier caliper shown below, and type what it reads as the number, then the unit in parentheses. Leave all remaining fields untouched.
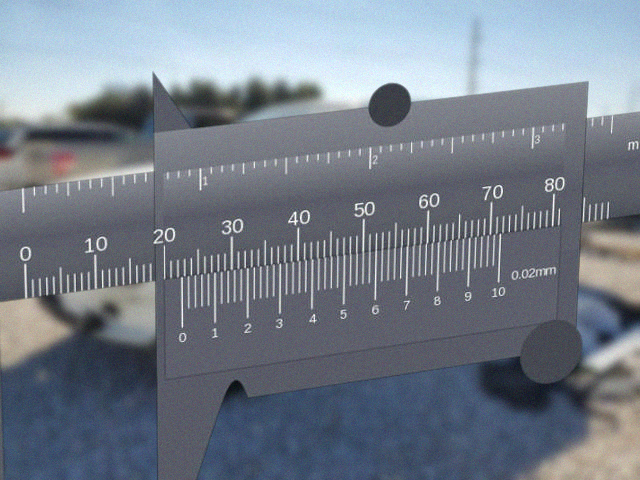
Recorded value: 22.6 (mm)
